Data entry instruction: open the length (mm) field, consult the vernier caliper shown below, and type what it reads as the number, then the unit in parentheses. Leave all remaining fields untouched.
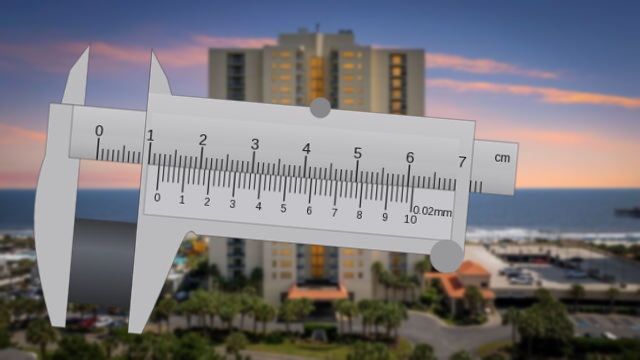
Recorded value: 12.0 (mm)
